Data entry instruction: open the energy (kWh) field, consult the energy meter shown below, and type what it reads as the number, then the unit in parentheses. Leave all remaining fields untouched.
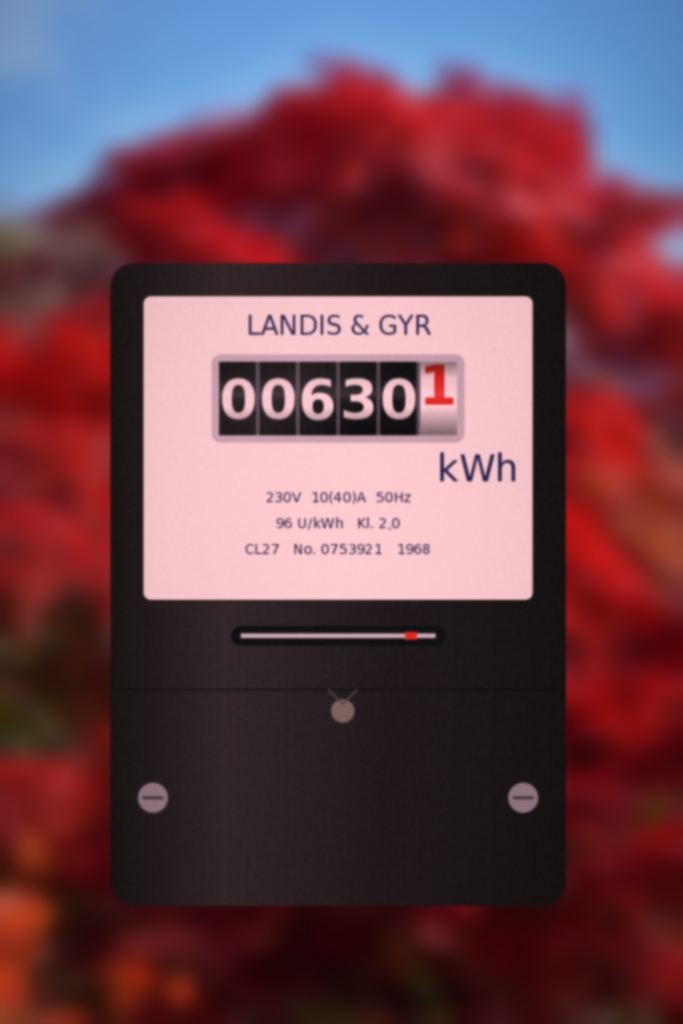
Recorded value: 630.1 (kWh)
